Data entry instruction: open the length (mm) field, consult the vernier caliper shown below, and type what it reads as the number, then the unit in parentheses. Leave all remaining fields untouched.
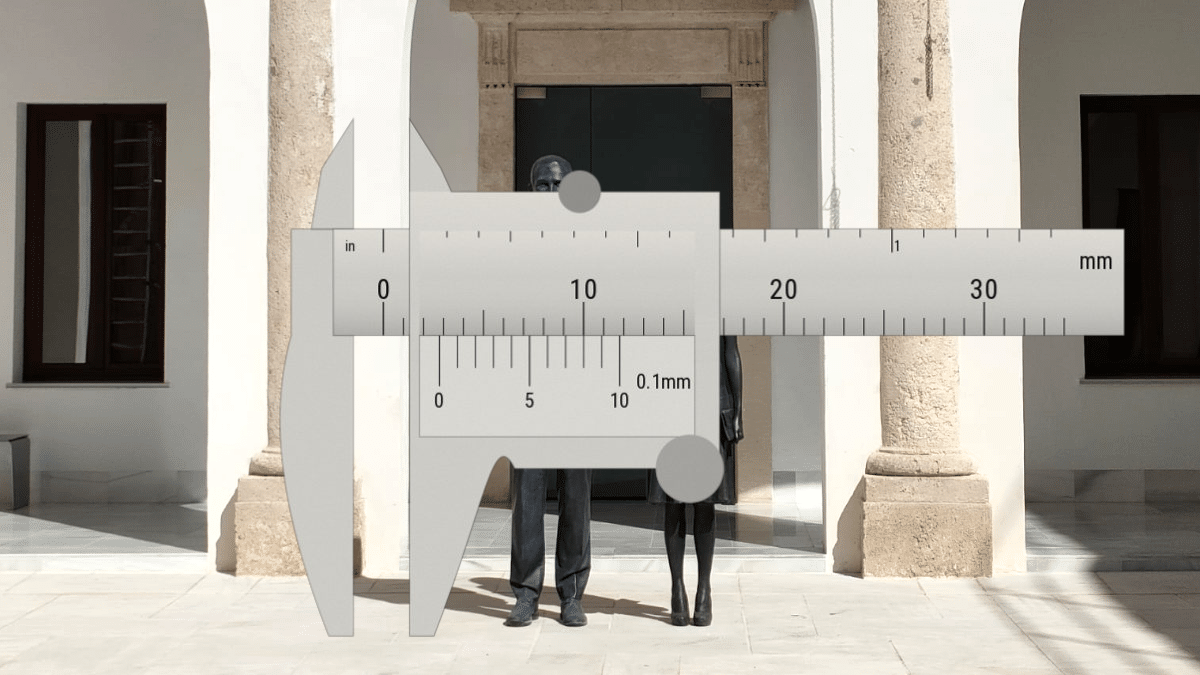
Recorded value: 2.8 (mm)
